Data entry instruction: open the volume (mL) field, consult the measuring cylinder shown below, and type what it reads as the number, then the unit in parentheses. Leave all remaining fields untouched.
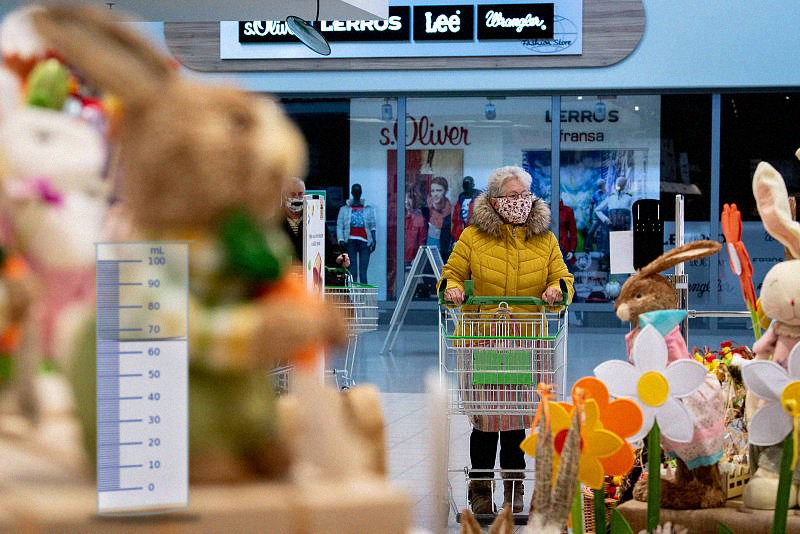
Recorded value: 65 (mL)
